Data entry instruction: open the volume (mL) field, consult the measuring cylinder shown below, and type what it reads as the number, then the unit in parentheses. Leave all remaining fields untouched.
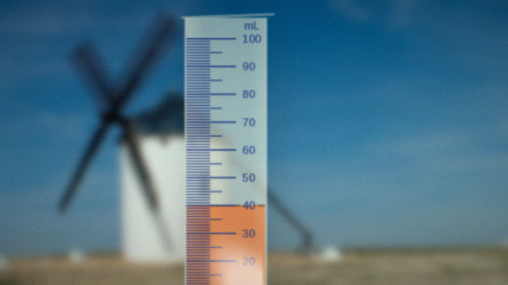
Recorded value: 40 (mL)
